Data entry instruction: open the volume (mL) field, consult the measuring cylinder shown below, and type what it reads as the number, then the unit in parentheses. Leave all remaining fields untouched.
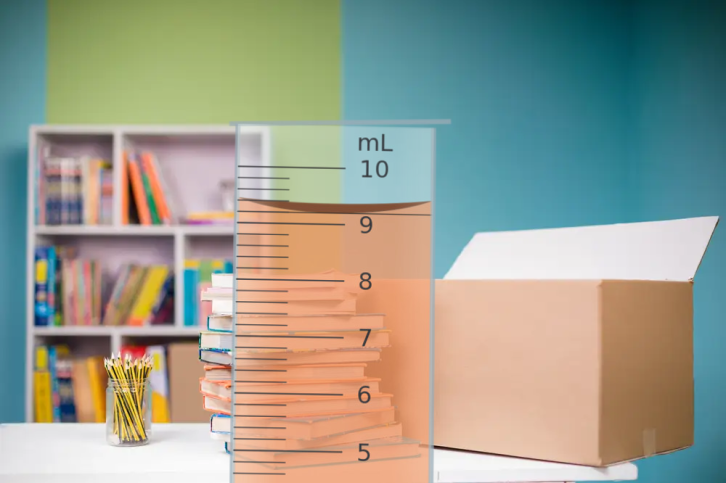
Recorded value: 9.2 (mL)
